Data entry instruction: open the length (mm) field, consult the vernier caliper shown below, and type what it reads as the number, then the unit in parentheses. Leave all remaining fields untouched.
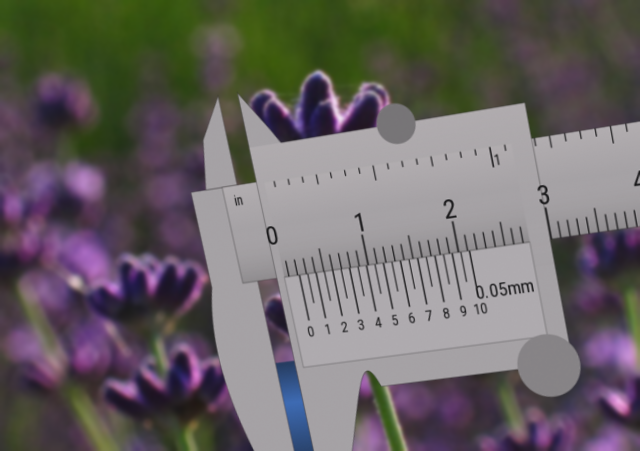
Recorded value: 2.2 (mm)
